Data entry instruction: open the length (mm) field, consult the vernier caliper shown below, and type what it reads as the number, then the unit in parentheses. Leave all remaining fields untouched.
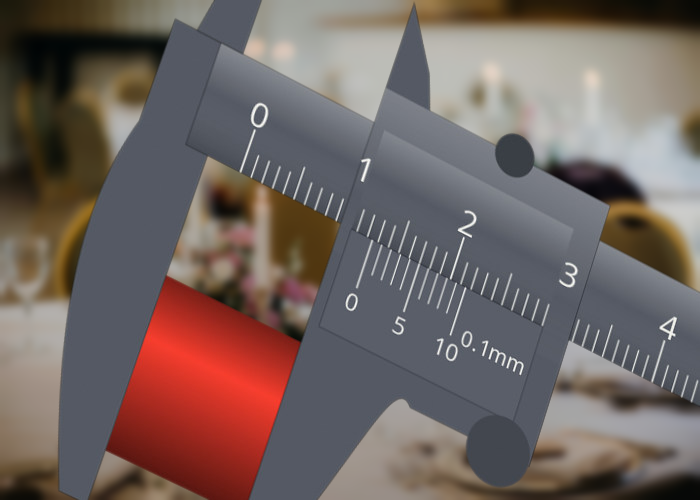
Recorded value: 12.5 (mm)
